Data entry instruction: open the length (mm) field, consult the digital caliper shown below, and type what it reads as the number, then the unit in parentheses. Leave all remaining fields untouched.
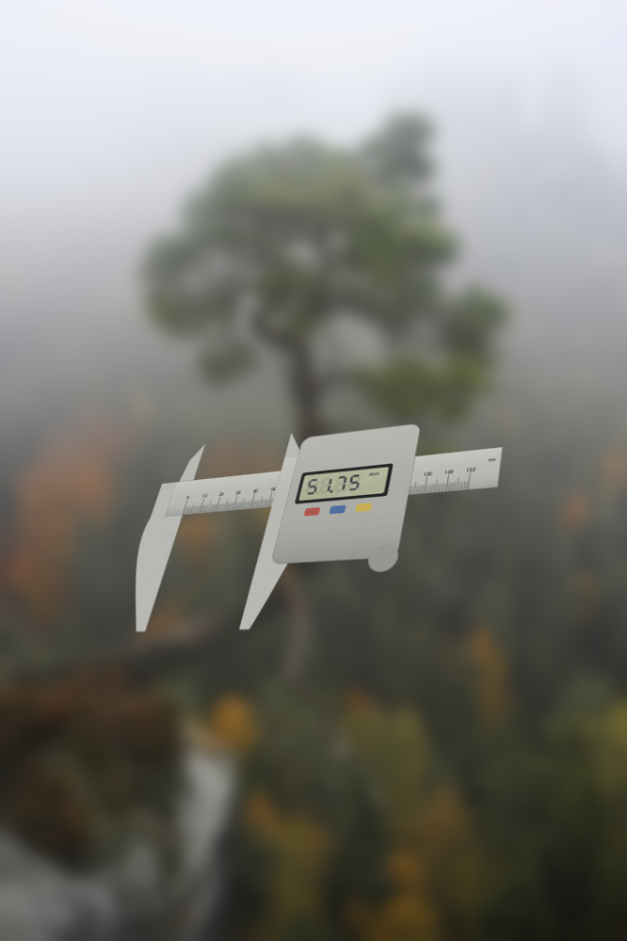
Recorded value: 51.75 (mm)
